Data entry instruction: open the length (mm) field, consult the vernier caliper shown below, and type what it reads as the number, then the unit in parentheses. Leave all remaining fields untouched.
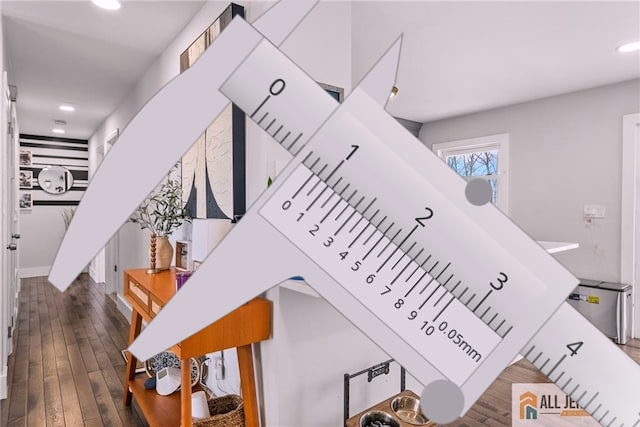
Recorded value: 8.6 (mm)
